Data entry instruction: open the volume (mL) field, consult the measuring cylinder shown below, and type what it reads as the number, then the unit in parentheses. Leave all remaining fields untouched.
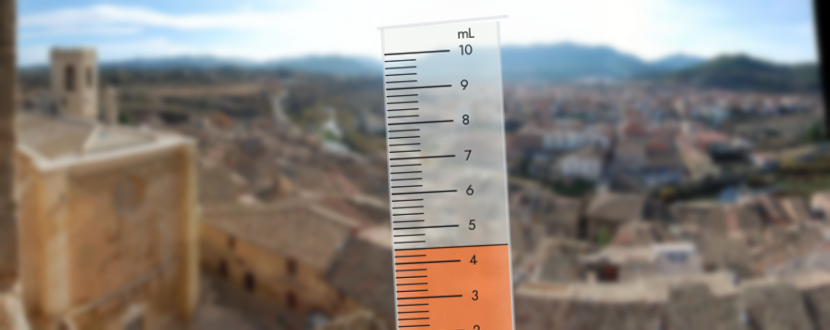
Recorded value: 4.4 (mL)
